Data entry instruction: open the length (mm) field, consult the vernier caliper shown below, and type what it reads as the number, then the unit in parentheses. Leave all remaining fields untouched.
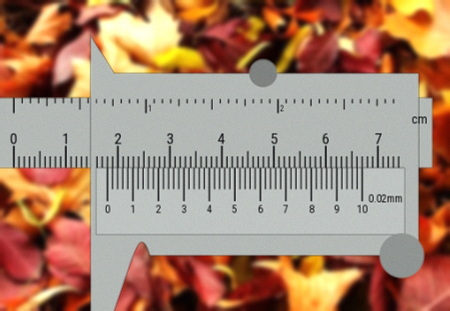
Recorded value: 18.0 (mm)
